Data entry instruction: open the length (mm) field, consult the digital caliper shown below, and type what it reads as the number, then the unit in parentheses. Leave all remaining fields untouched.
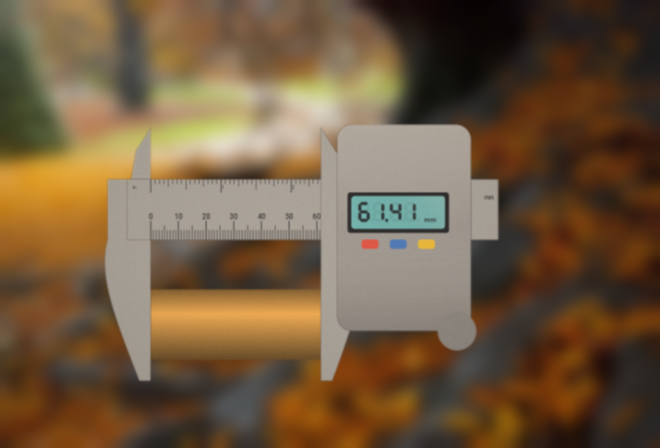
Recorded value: 61.41 (mm)
